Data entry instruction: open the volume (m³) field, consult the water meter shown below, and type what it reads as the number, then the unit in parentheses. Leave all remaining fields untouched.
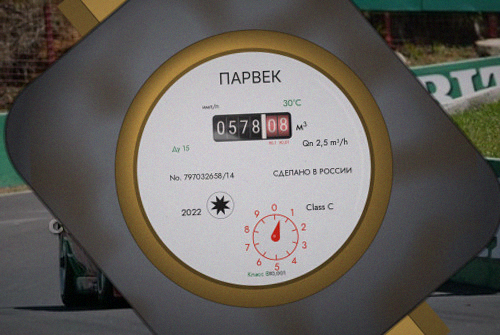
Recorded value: 578.080 (m³)
